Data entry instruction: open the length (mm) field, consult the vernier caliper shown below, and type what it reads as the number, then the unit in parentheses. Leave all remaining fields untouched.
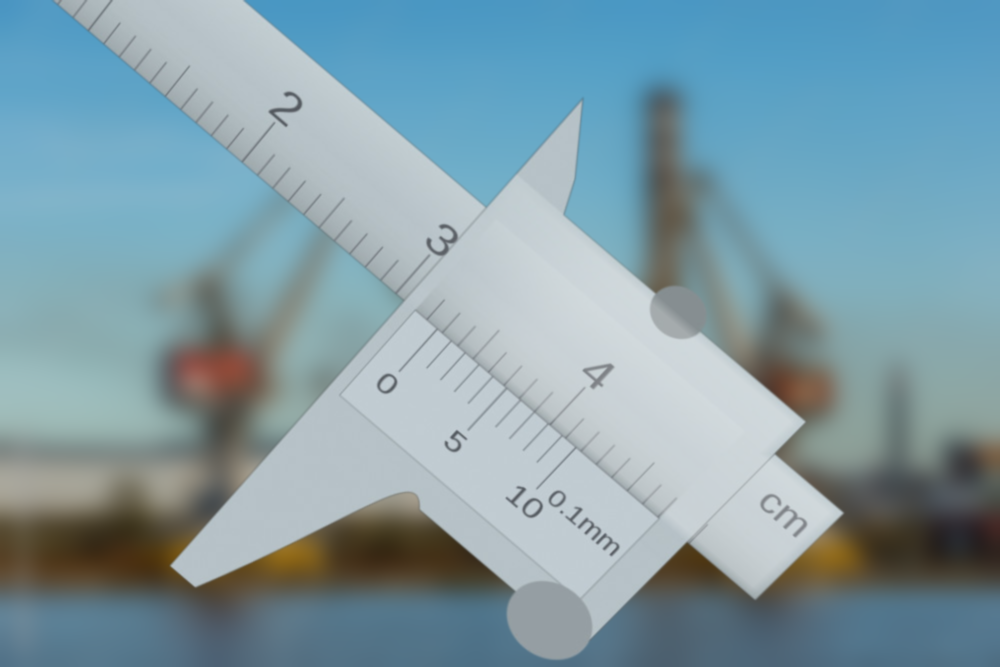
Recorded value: 32.7 (mm)
